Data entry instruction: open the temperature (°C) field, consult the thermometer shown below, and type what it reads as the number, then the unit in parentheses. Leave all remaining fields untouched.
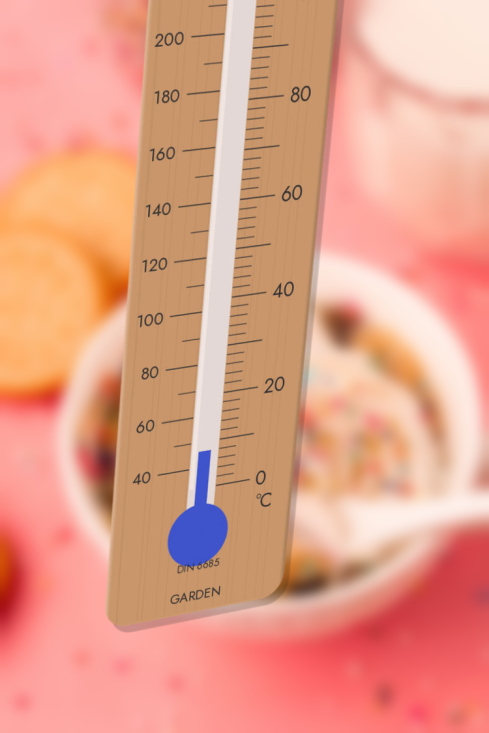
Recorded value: 8 (°C)
